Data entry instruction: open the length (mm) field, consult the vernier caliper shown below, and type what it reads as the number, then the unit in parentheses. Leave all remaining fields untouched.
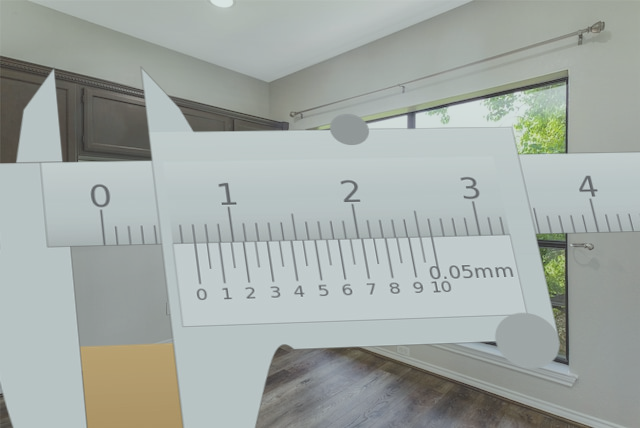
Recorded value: 7.0 (mm)
